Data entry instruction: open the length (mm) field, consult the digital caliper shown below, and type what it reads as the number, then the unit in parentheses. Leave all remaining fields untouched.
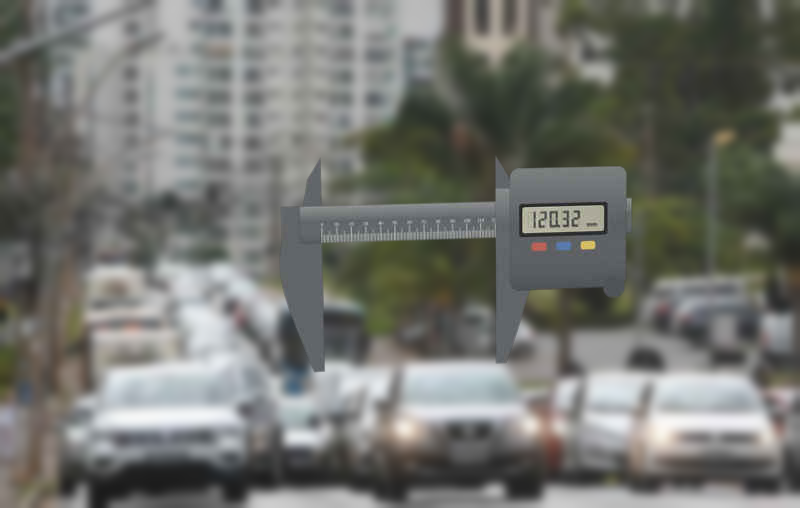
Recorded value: 120.32 (mm)
